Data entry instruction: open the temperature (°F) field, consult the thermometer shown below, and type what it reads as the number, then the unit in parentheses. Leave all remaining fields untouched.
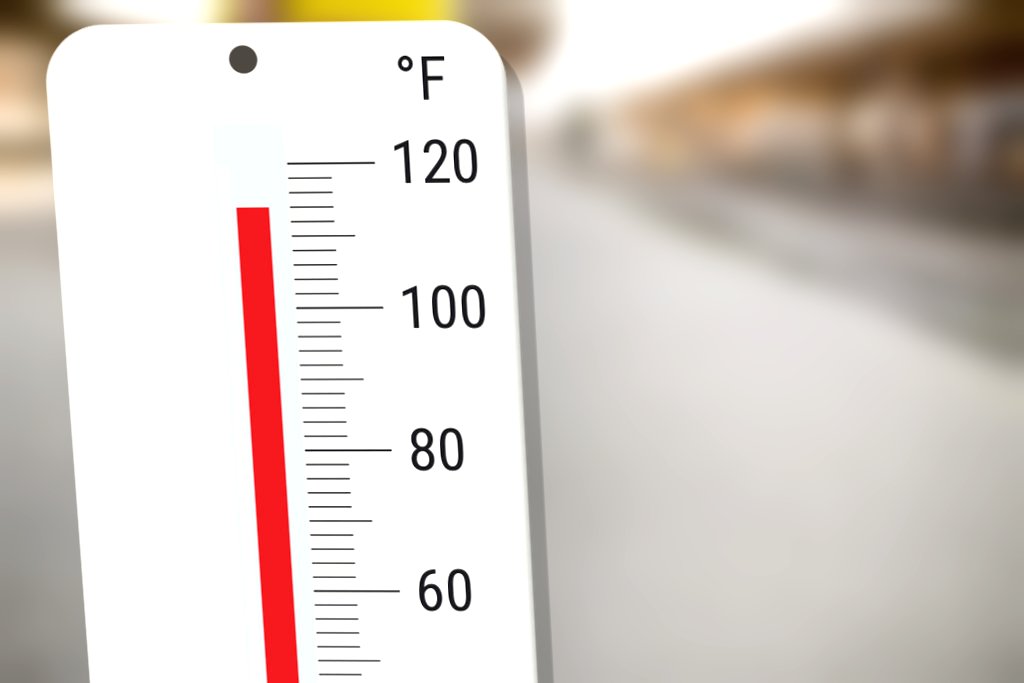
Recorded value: 114 (°F)
